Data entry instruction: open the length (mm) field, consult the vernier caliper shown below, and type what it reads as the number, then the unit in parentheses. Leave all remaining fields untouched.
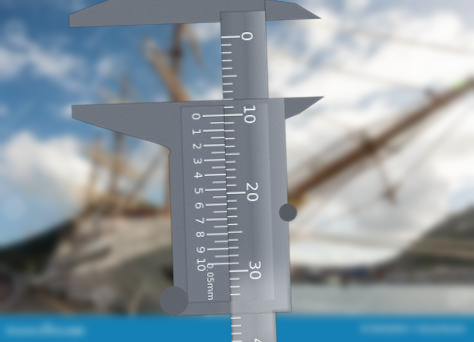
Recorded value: 10.0 (mm)
